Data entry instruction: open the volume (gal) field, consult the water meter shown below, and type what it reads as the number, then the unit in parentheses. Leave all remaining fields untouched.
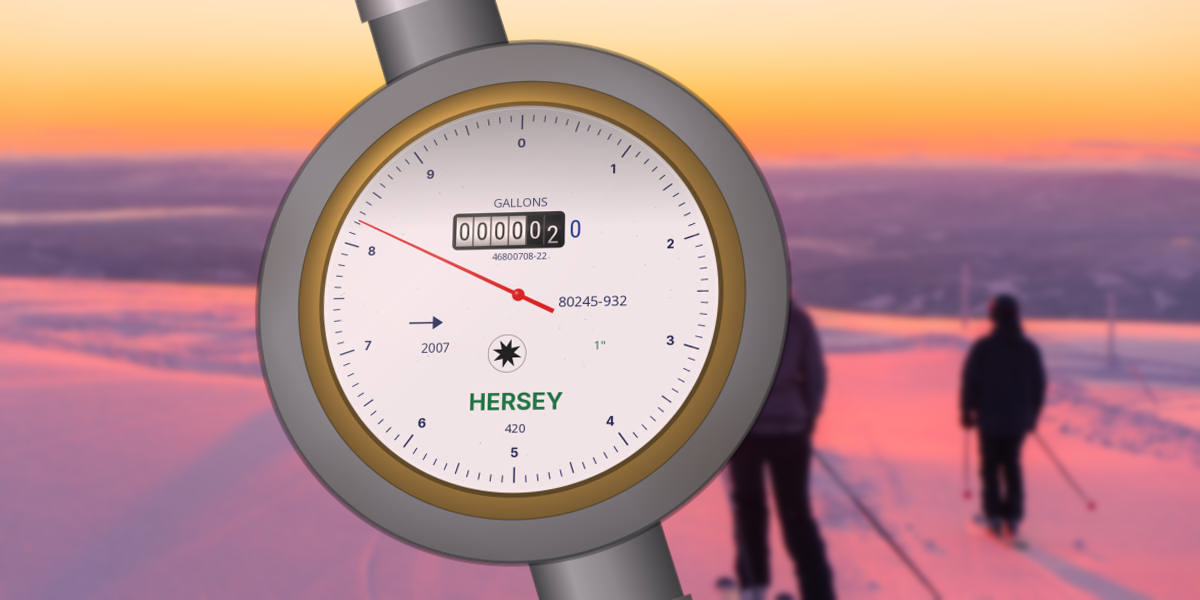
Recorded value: 18.2 (gal)
